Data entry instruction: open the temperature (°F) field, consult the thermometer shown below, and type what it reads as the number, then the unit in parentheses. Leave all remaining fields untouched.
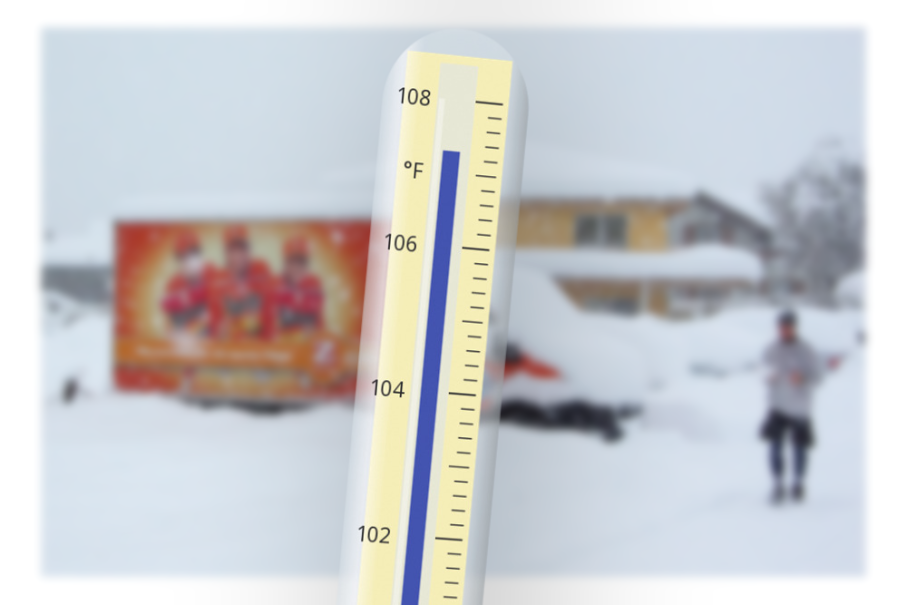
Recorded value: 107.3 (°F)
